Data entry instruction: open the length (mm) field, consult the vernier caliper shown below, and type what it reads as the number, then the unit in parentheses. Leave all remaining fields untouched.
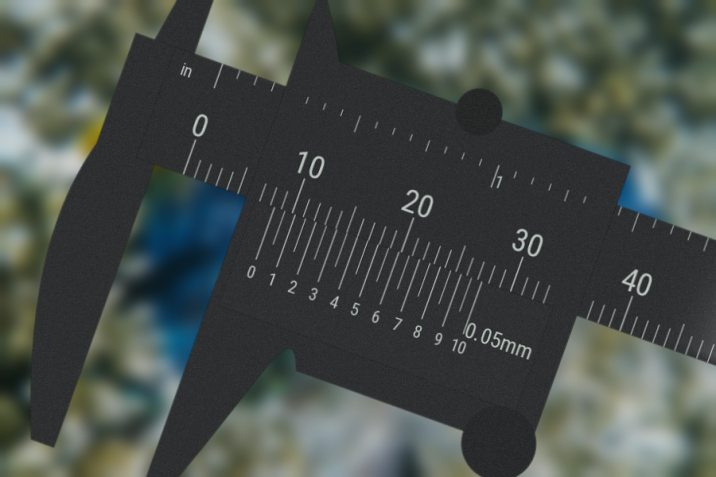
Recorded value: 8.4 (mm)
